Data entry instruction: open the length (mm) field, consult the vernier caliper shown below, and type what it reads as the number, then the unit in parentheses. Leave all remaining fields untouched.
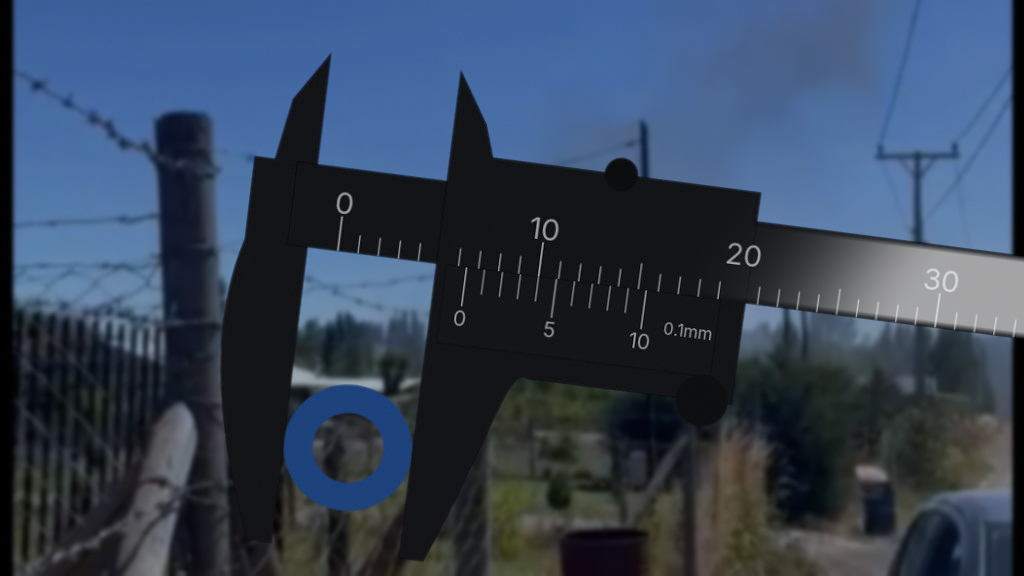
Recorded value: 6.4 (mm)
